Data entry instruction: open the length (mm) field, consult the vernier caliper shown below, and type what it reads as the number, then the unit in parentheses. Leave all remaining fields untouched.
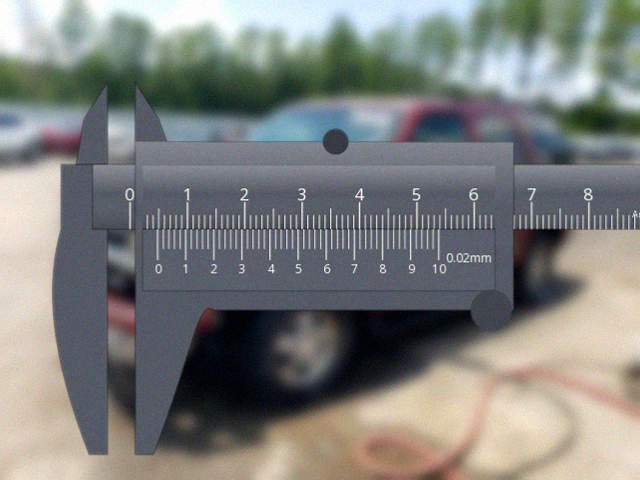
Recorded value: 4.8 (mm)
